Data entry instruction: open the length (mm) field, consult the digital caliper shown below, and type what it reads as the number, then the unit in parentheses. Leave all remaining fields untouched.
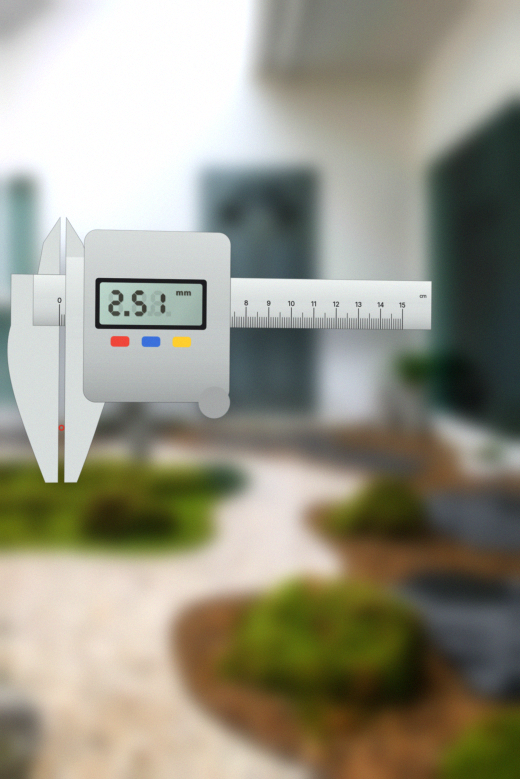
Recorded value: 2.51 (mm)
